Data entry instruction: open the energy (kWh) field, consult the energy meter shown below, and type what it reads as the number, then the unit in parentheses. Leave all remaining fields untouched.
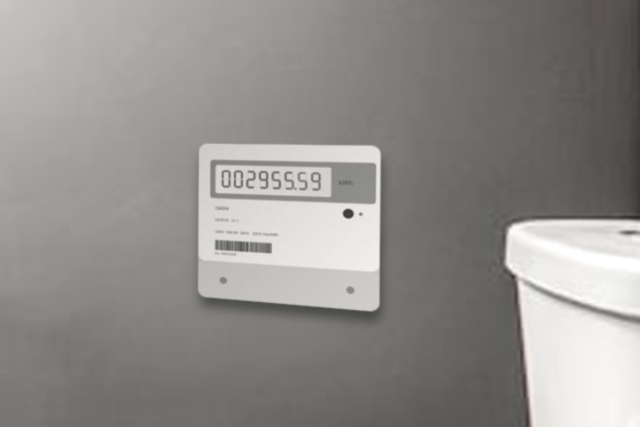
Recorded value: 2955.59 (kWh)
